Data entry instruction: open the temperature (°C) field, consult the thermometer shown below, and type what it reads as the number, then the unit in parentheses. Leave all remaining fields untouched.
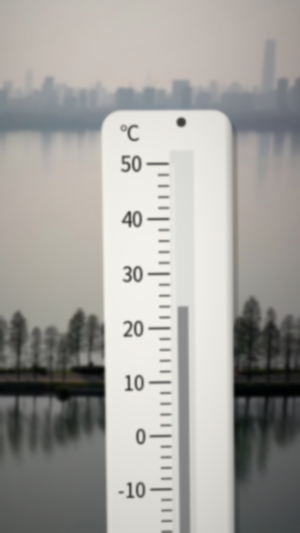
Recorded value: 24 (°C)
